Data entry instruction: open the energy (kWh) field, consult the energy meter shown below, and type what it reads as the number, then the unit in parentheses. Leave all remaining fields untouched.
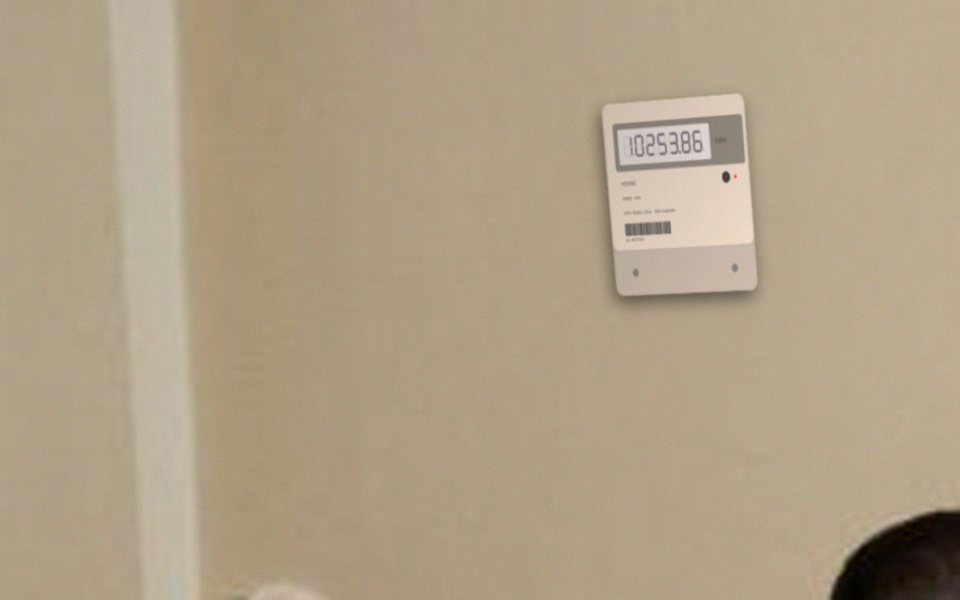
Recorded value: 10253.86 (kWh)
